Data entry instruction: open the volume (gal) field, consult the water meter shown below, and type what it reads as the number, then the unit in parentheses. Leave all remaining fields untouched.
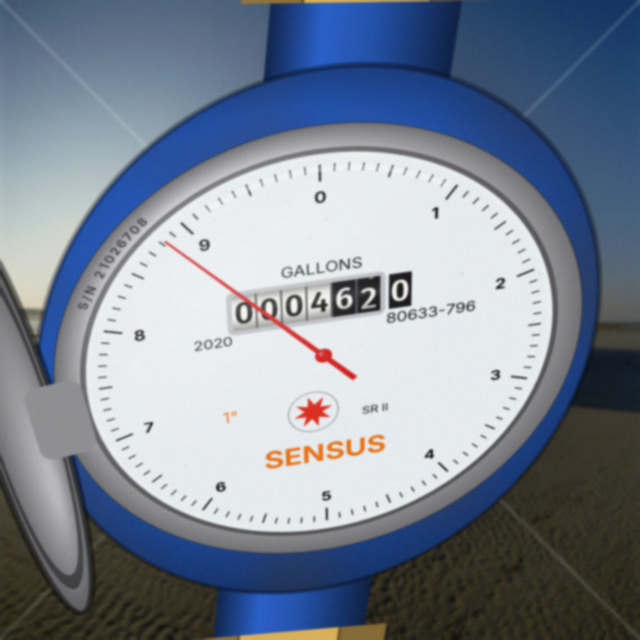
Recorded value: 4618.8 (gal)
